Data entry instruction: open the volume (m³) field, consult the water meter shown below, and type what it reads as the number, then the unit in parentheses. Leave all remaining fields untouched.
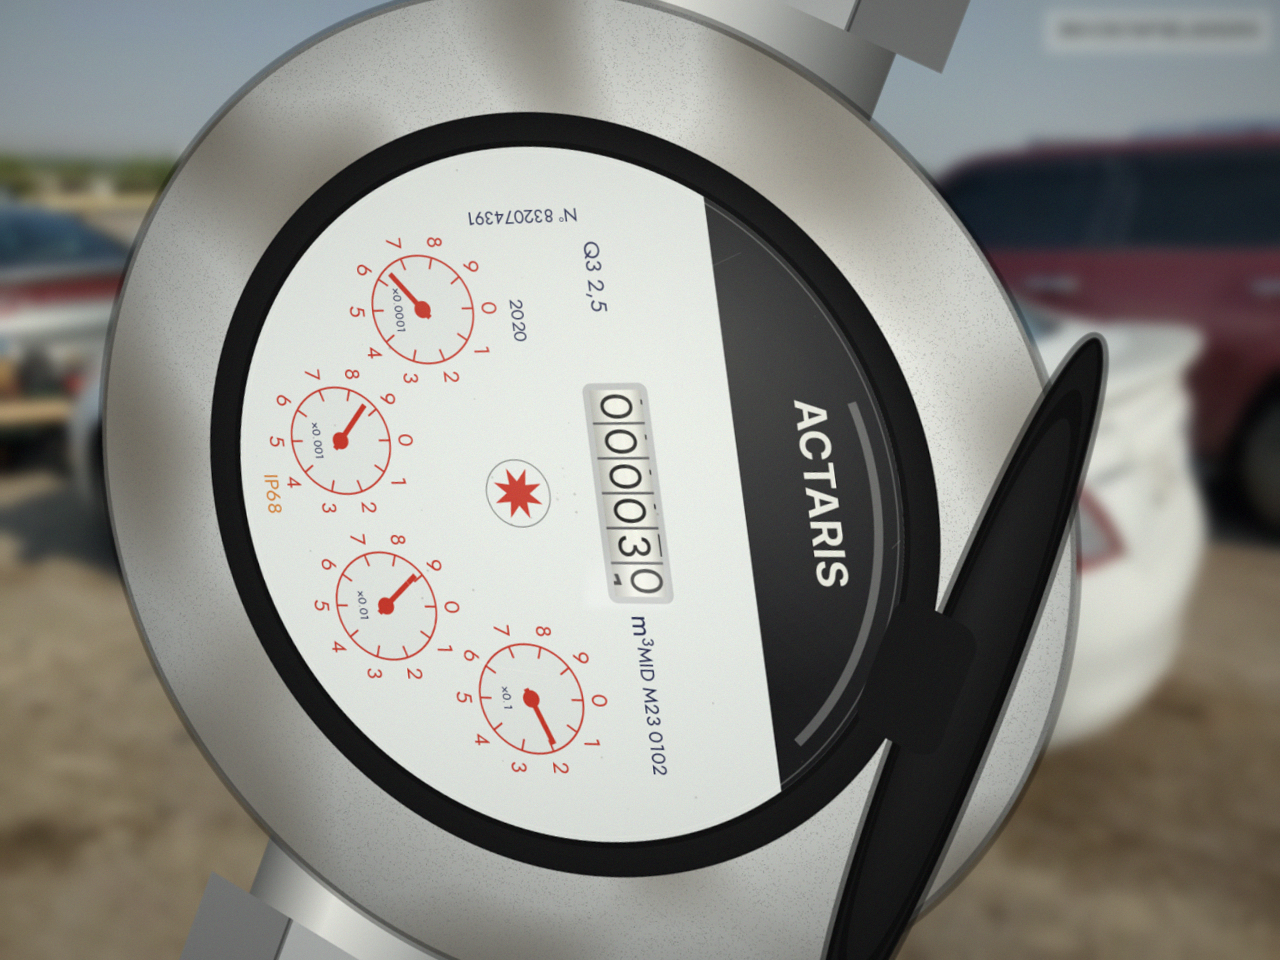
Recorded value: 30.1886 (m³)
